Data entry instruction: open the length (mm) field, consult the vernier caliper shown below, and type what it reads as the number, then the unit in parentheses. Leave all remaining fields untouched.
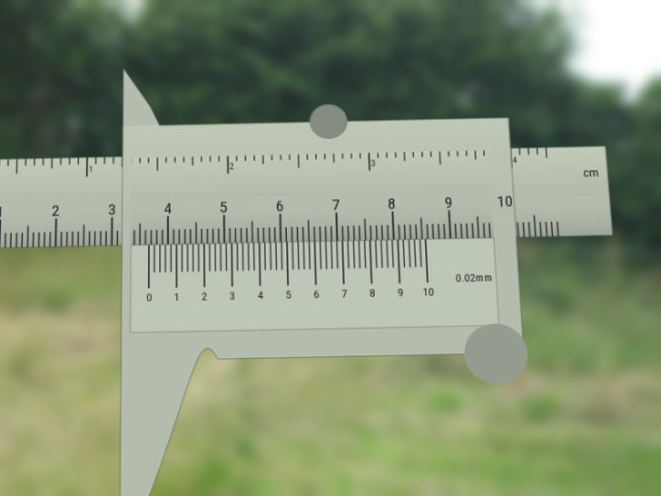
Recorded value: 36.6 (mm)
